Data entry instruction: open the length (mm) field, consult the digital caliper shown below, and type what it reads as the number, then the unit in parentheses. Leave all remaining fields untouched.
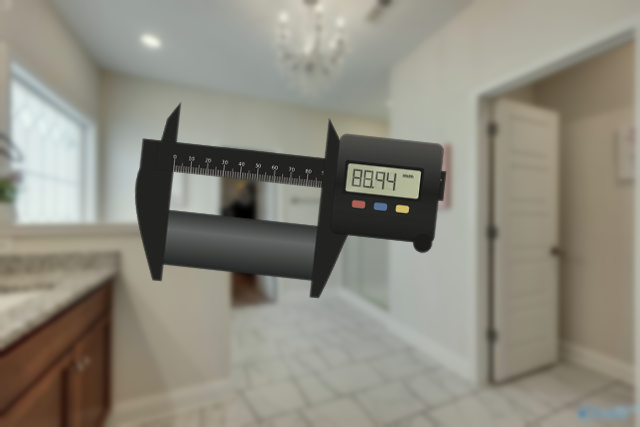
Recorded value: 88.94 (mm)
